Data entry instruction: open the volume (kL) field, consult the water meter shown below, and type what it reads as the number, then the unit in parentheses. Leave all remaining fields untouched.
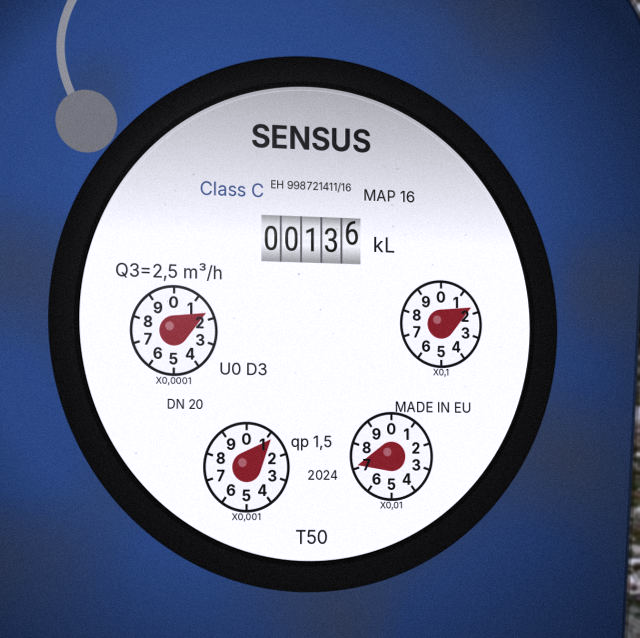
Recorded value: 136.1711 (kL)
